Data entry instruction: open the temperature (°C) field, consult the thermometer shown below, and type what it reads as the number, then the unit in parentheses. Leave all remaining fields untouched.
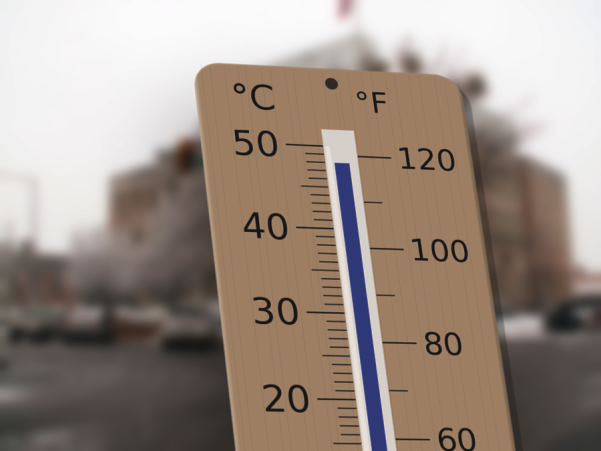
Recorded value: 48 (°C)
